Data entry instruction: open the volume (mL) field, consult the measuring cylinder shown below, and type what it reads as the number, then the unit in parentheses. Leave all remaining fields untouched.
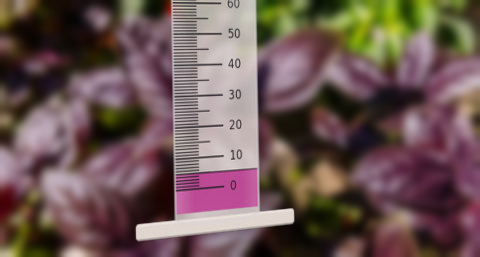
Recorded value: 5 (mL)
